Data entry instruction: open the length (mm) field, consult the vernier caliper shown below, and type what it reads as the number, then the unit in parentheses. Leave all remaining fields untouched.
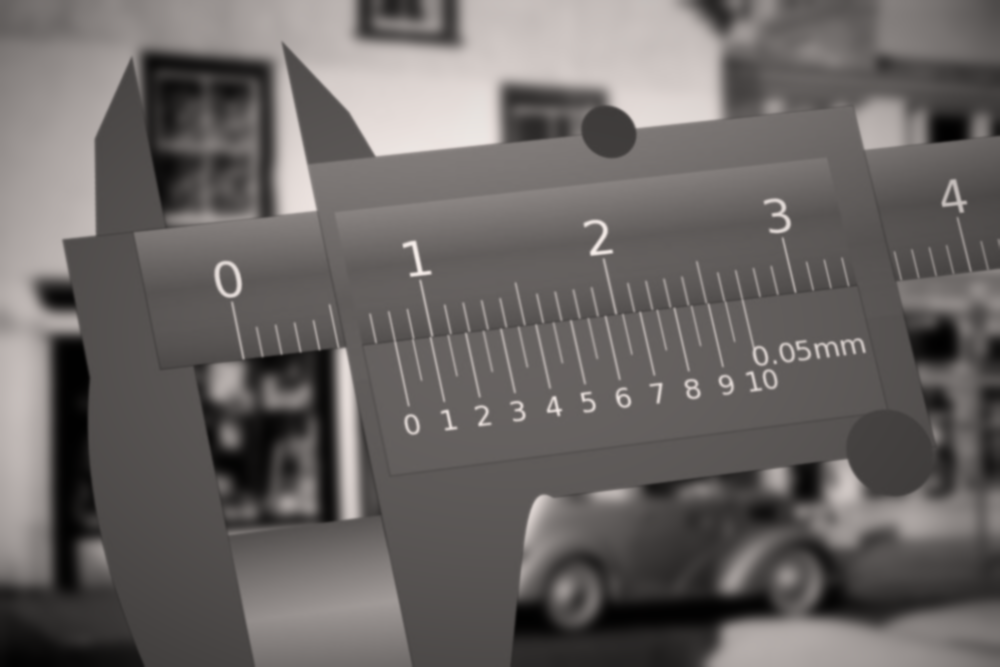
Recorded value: 8.0 (mm)
